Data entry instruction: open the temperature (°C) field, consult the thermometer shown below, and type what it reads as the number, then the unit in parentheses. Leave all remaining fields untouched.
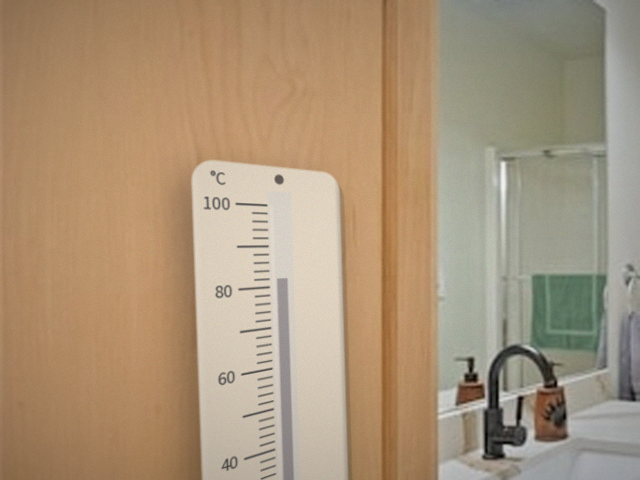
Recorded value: 82 (°C)
